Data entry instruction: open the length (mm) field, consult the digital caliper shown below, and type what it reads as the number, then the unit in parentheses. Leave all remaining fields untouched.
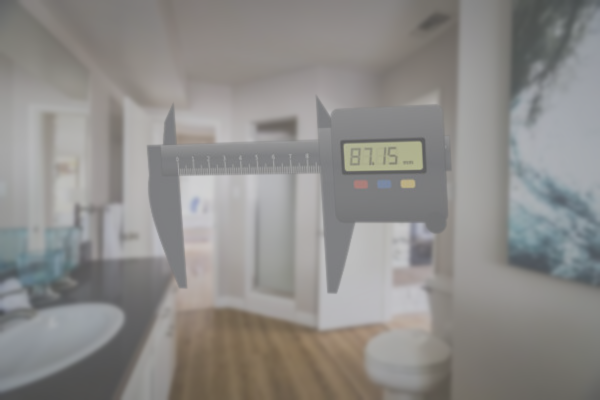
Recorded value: 87.15 (mm)
